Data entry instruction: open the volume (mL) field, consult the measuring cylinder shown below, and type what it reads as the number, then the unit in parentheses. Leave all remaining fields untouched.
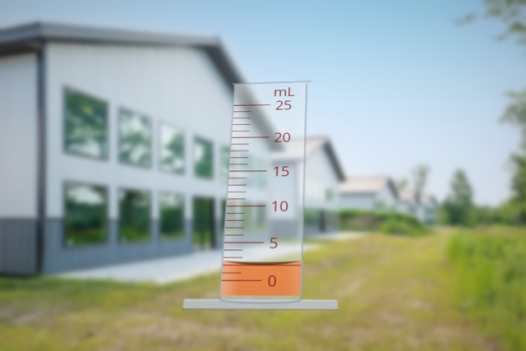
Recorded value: 2 (mL)
